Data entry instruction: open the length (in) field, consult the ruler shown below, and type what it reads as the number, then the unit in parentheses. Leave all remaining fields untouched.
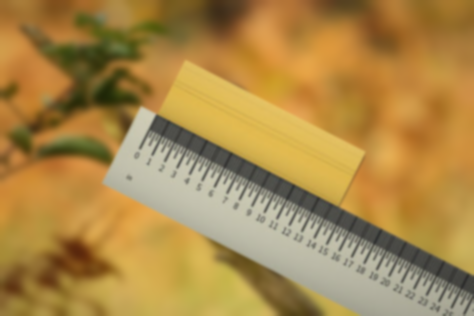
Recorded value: 14.5 (in)
